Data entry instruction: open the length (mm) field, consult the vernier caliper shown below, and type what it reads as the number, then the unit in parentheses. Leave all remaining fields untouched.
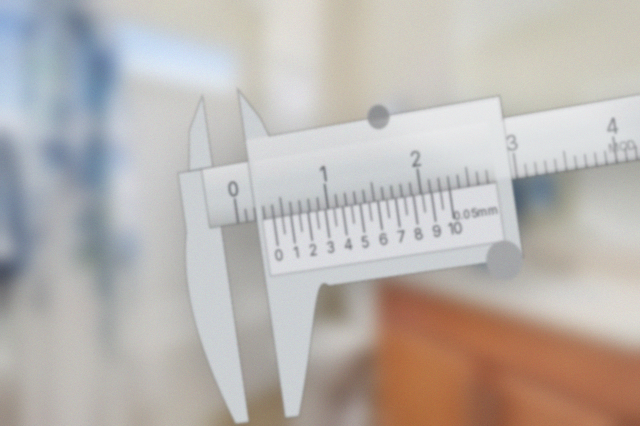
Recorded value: 4.0 (mm)
